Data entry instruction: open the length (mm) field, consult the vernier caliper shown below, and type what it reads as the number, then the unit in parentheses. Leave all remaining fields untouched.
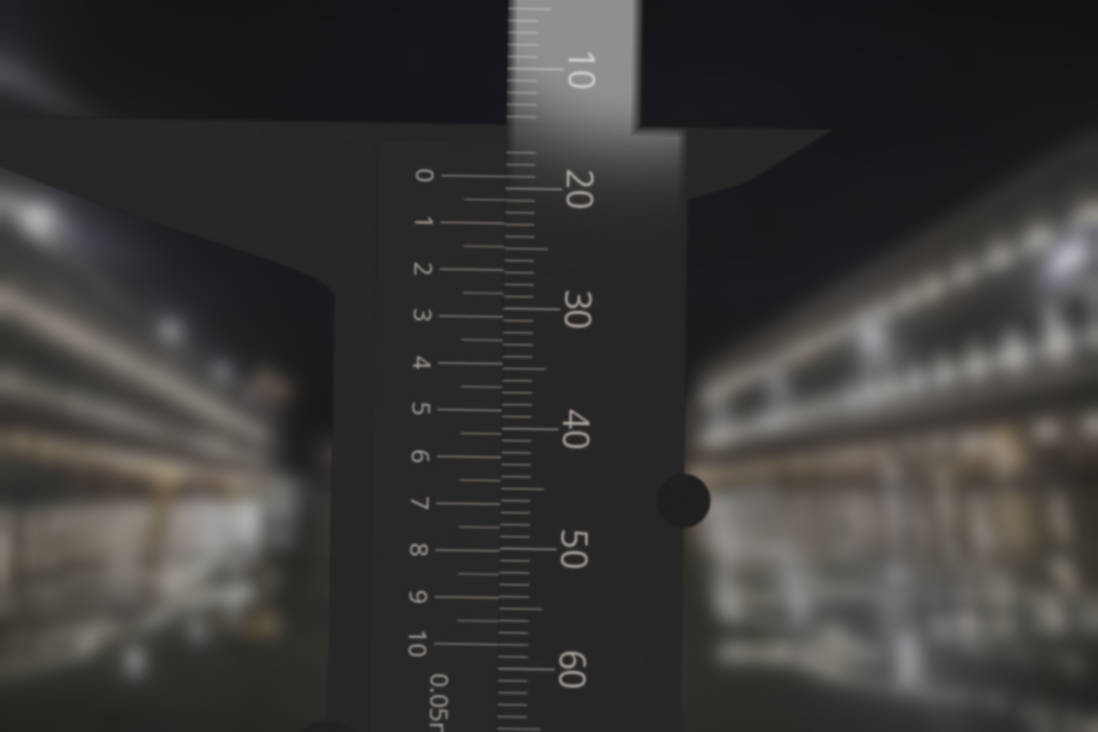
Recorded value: 19.0 (mm)
